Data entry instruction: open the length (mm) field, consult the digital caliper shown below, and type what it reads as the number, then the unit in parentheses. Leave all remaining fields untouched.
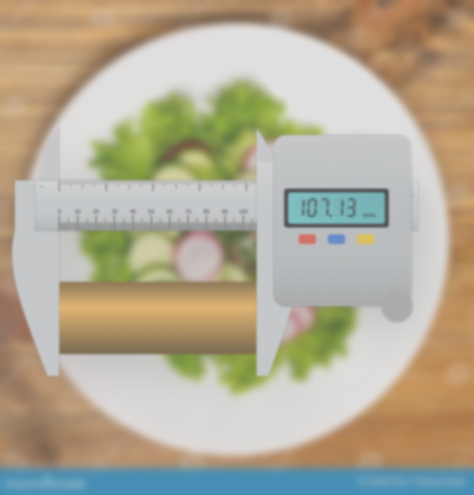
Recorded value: 107.13 (mm)
